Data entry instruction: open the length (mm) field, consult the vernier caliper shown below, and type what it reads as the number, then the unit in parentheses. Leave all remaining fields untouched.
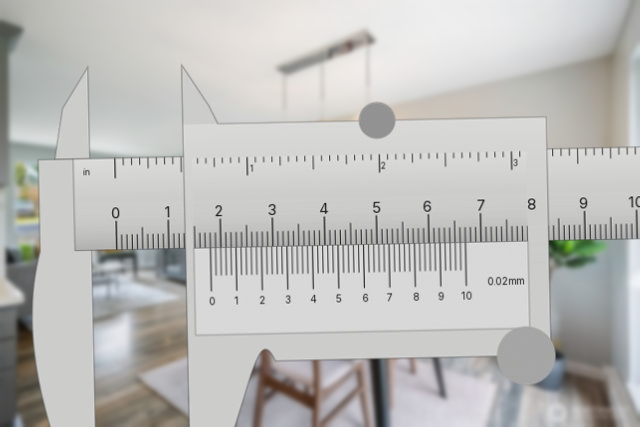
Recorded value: 18.0 (mm)
